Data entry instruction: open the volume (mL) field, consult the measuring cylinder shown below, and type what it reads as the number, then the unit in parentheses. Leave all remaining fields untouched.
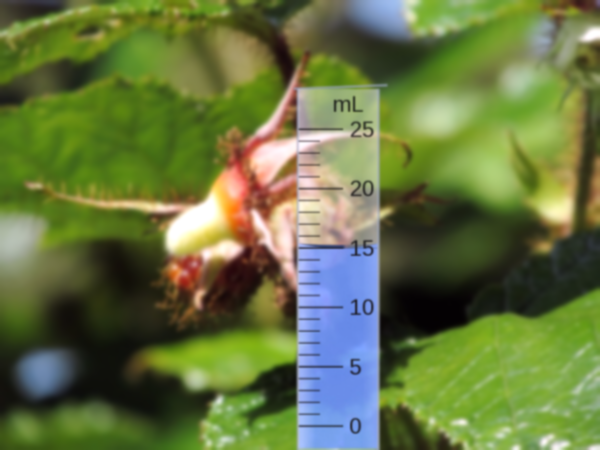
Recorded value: 15 (mL)
